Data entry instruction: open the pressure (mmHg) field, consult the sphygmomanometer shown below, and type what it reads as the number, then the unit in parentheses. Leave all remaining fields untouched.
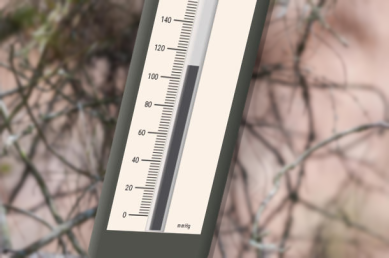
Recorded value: 110 (mmHg)
